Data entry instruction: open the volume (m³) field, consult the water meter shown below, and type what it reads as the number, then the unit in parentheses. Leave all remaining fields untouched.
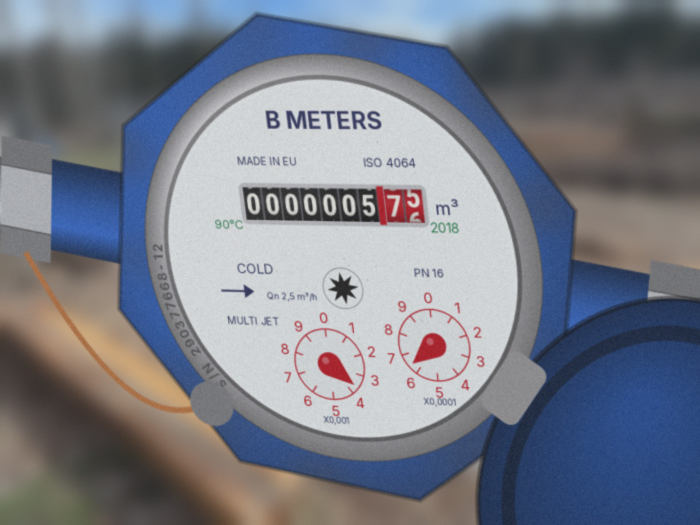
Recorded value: 5.7536 (m³)
